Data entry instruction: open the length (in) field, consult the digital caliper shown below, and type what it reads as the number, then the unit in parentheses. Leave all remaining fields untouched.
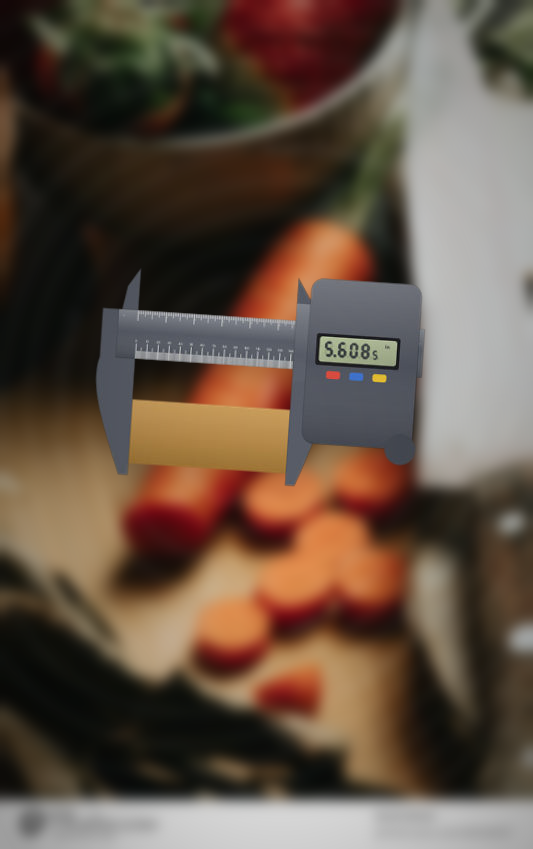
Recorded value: 5.6085 (in)
